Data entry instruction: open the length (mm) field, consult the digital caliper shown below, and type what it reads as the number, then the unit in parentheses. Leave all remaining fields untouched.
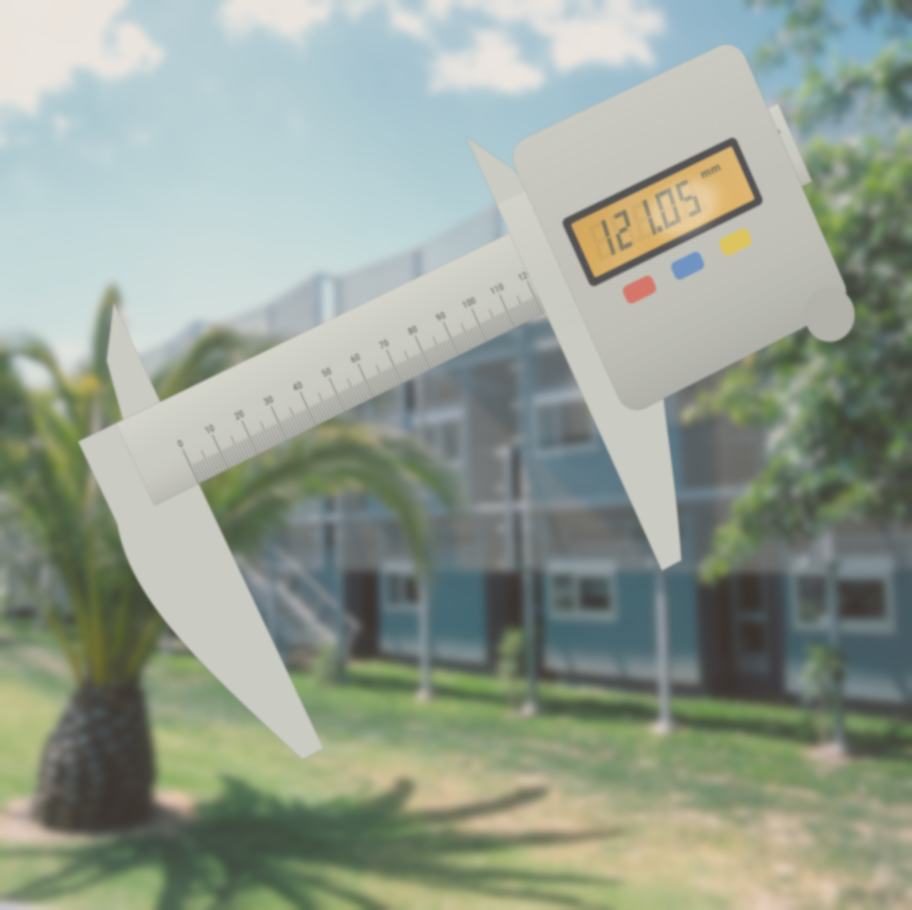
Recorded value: 121.05 (mm)
